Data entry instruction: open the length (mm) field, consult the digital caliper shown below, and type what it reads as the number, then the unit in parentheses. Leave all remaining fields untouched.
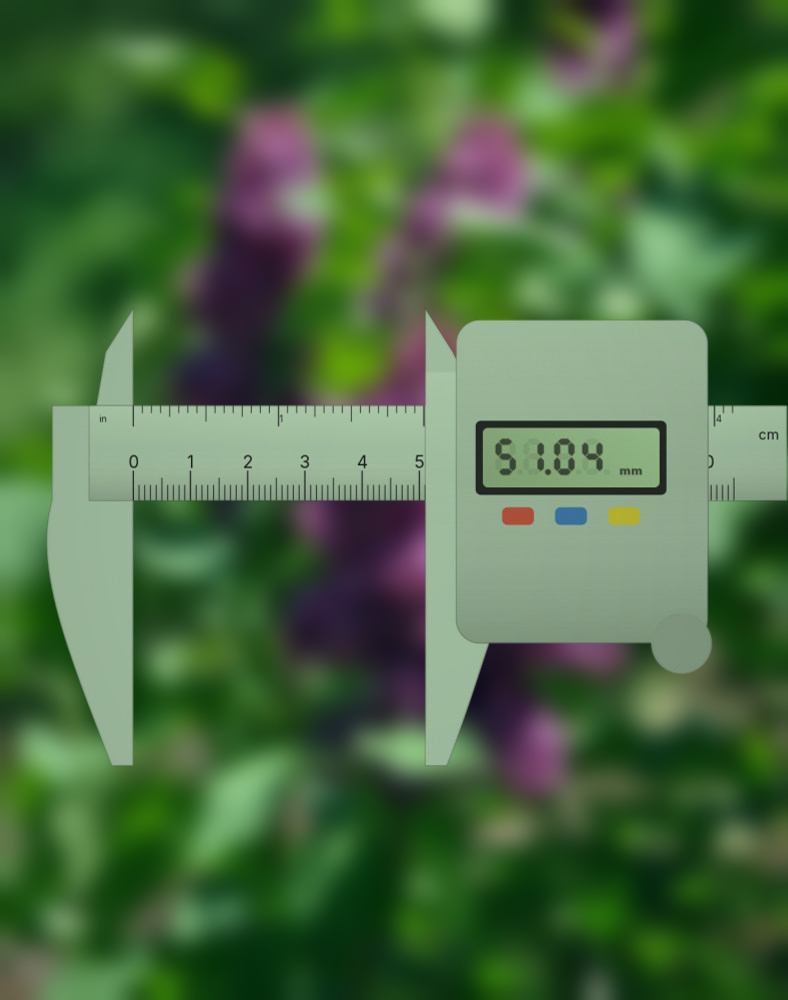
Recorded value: 51.04 (mm)
